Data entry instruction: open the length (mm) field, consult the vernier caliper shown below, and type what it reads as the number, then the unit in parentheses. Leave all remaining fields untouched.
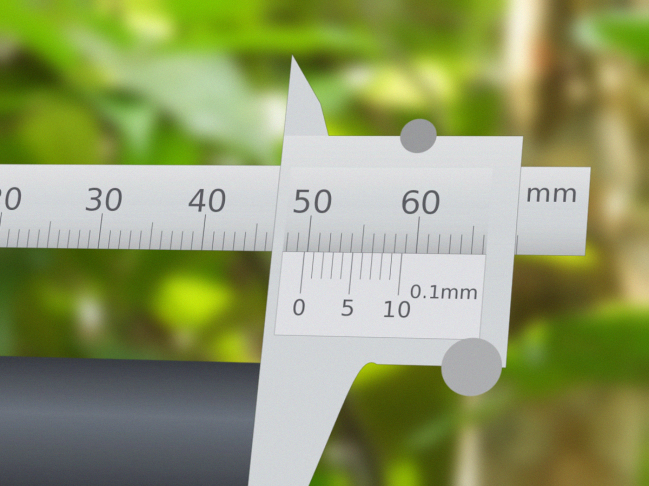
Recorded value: 49.7 (mm)
